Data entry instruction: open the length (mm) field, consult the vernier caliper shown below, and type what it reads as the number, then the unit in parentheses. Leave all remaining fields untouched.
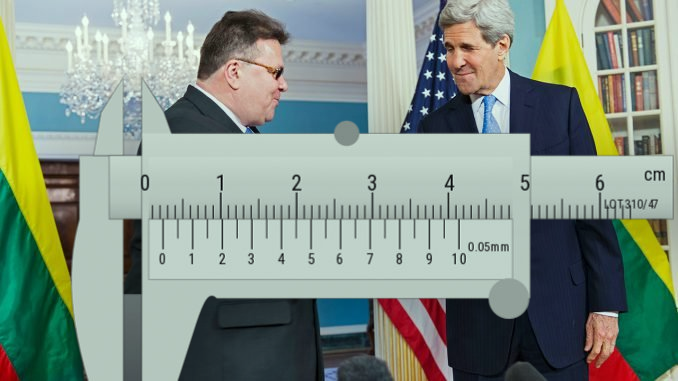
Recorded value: 2.4 (mm)
